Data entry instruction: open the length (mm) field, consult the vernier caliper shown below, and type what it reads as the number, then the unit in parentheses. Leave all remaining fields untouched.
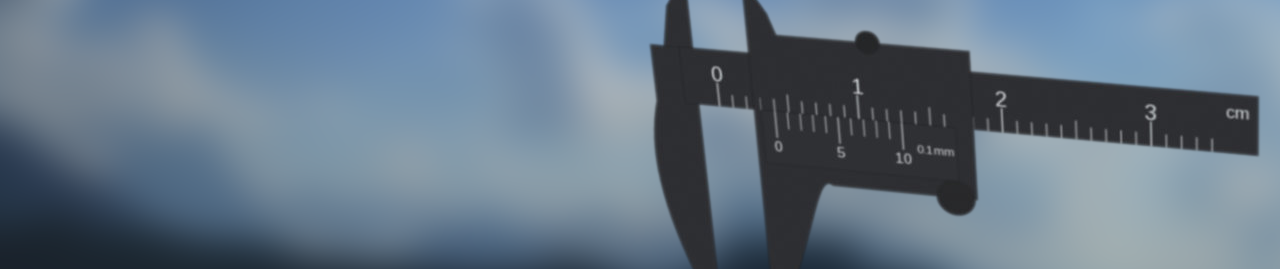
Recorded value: 4.0 (mm)
